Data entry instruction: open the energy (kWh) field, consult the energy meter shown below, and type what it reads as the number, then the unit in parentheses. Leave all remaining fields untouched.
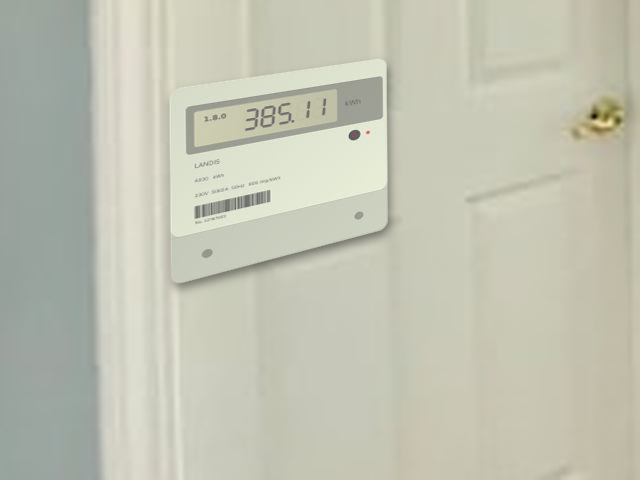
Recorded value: 385.11 (kWh)
